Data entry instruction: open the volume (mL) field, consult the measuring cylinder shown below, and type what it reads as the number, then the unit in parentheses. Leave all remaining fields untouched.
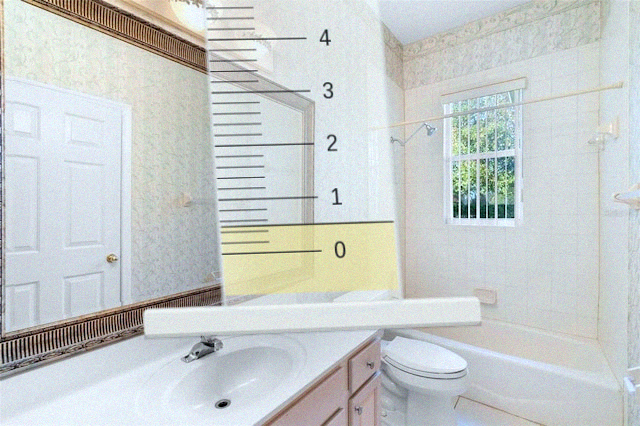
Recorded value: 0.5 (mL)
